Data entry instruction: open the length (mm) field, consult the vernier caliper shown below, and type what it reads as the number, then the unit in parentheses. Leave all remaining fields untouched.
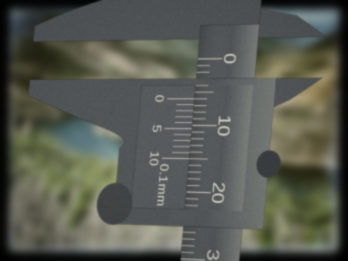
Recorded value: 6.0 (mm)
